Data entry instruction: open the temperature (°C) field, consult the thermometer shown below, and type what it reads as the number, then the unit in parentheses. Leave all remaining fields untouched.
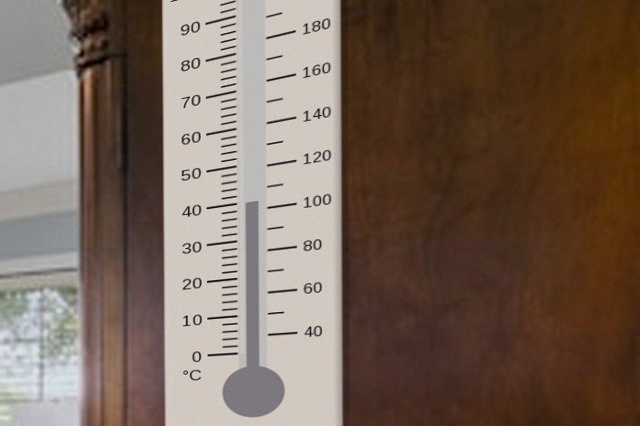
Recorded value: 40 (°C)
